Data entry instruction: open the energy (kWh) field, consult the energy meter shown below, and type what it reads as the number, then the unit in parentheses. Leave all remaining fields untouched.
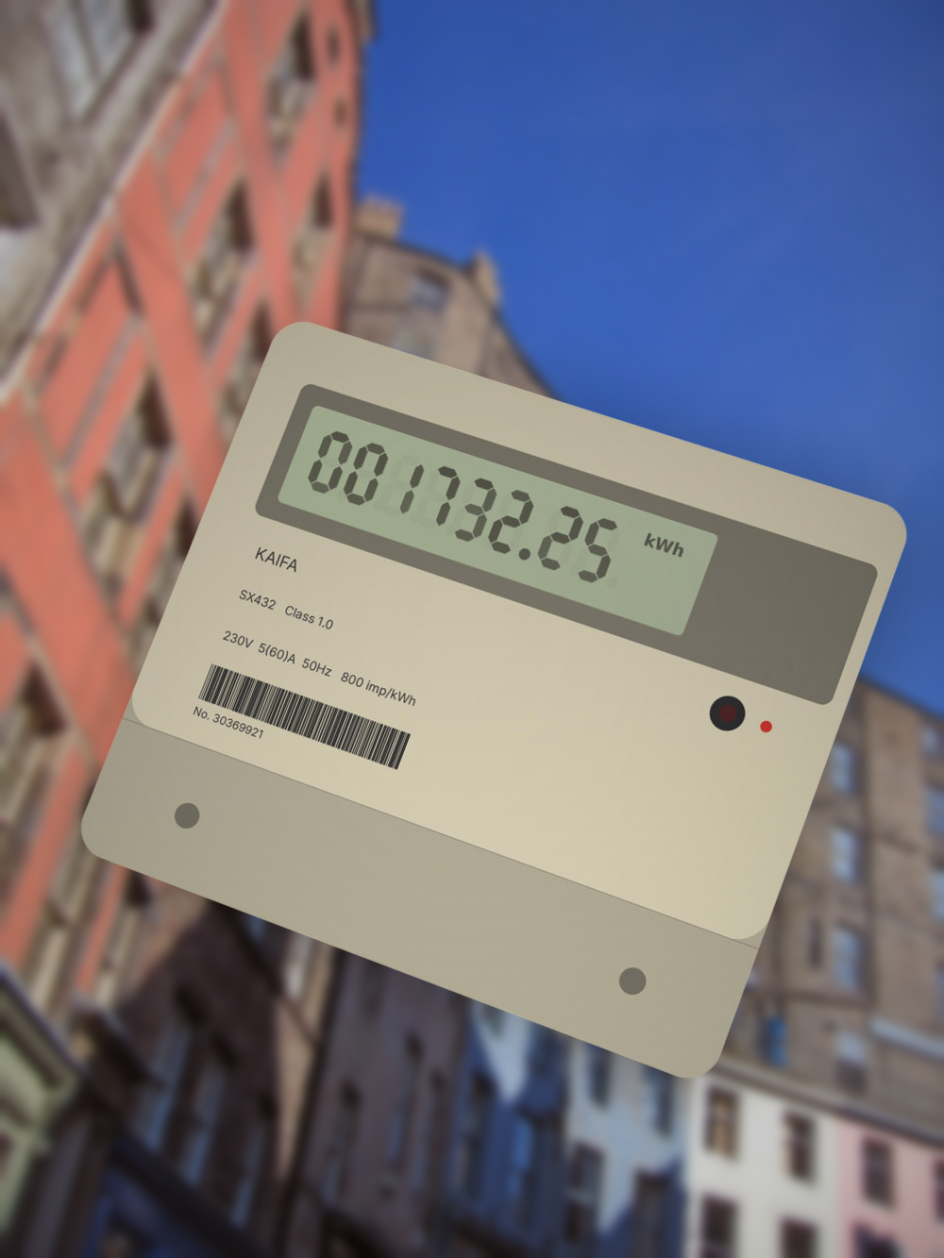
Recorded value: 1732.25 (kWh)
